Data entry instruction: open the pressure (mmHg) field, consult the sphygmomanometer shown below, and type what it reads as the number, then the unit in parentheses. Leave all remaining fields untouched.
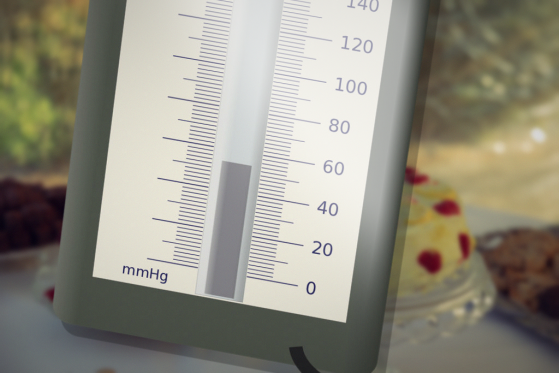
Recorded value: 54 (mmHg)
